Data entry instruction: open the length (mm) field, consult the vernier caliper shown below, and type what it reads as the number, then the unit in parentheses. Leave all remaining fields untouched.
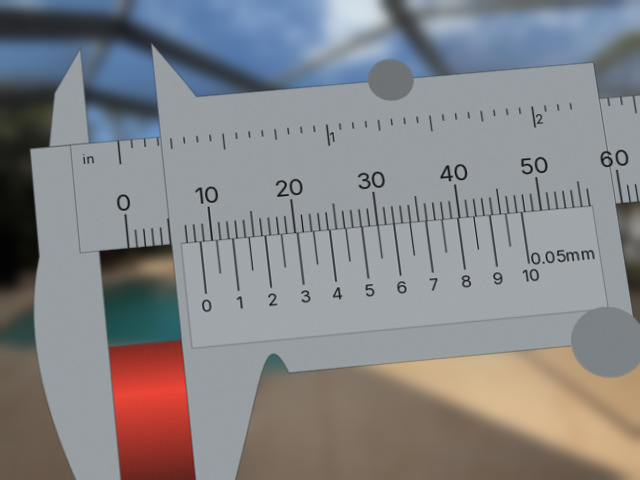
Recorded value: 8.6 (mm)
